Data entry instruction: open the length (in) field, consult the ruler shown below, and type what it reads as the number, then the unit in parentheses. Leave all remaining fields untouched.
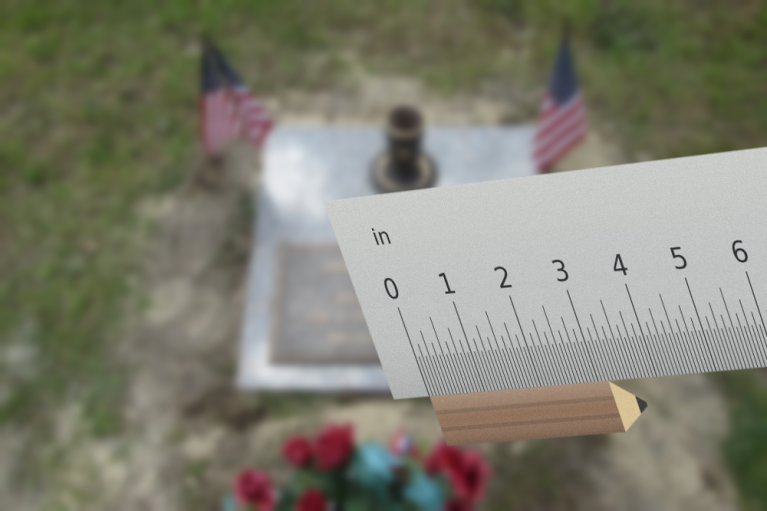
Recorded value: 3.6875 (in)
